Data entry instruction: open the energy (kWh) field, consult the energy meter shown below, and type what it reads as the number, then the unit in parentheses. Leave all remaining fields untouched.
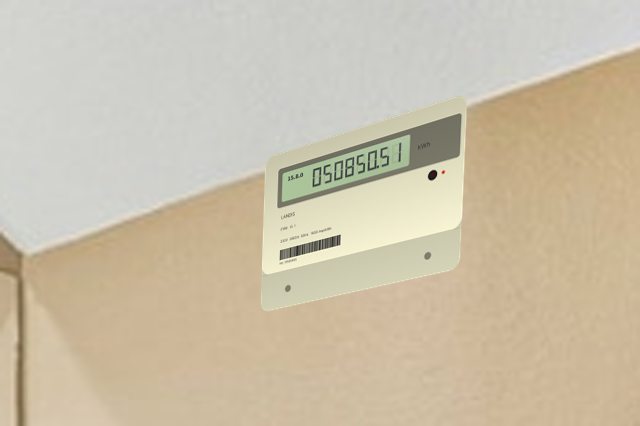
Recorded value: 50850.51 (kWh)
